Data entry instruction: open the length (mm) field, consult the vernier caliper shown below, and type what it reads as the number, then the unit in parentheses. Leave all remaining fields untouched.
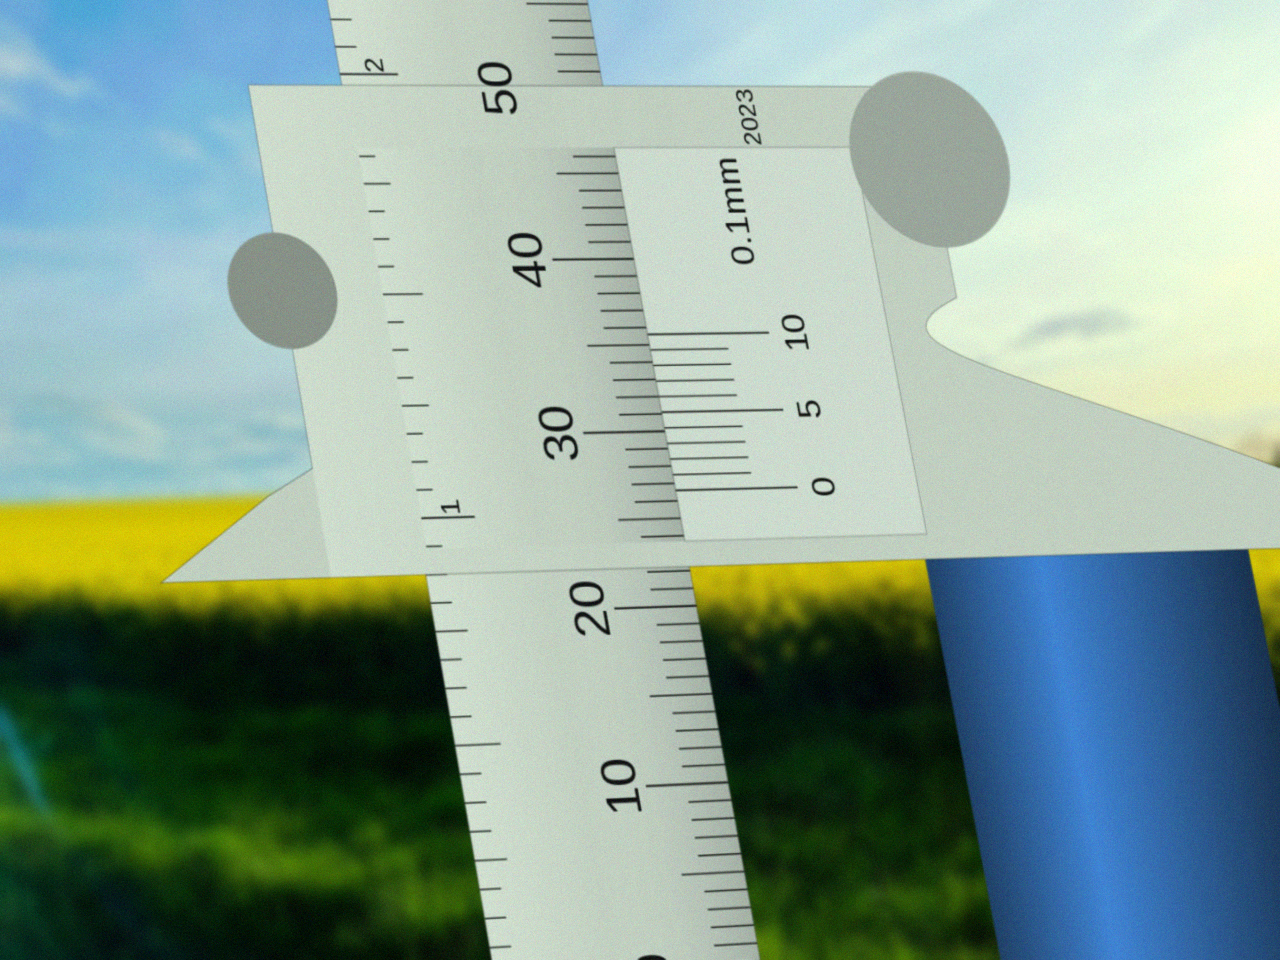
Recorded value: 26.6 (mm)
